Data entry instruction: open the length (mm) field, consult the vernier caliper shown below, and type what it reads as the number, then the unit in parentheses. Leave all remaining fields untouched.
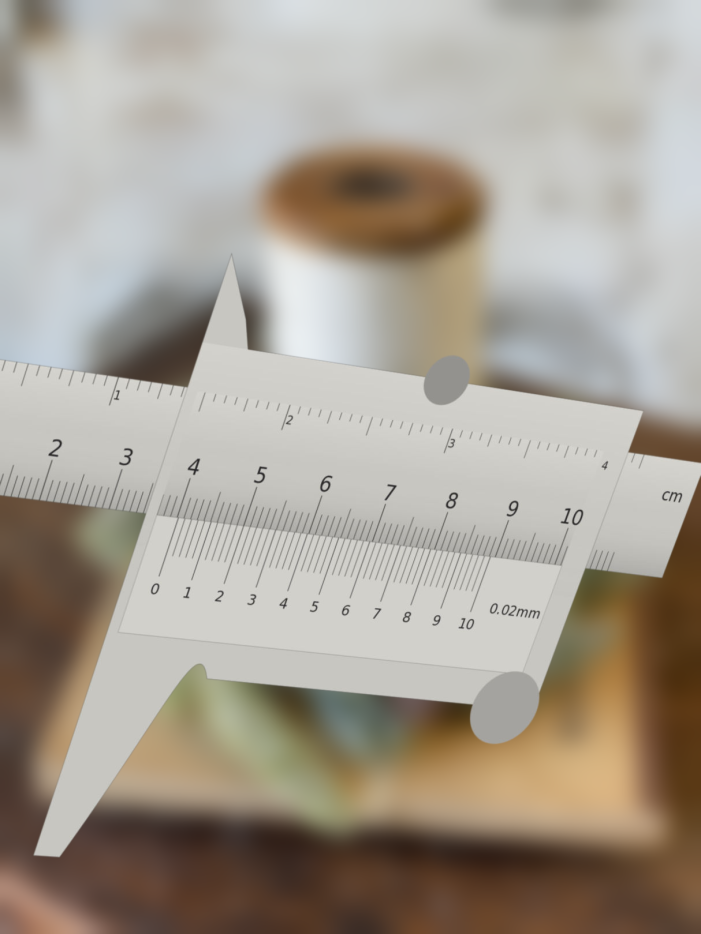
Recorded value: 40.2 (mm)
